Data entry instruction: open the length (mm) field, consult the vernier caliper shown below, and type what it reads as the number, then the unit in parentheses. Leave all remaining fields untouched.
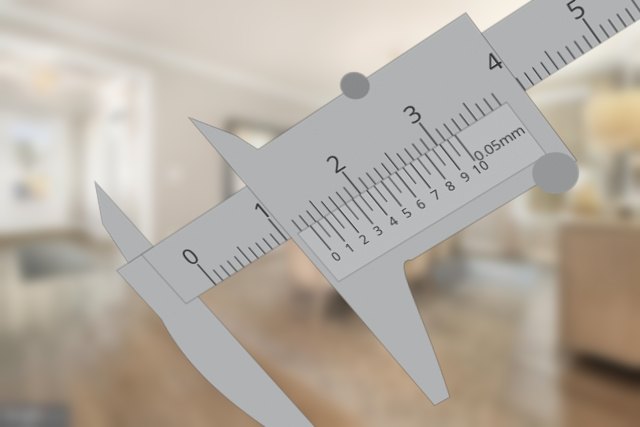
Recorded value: 13.2 (mm)
